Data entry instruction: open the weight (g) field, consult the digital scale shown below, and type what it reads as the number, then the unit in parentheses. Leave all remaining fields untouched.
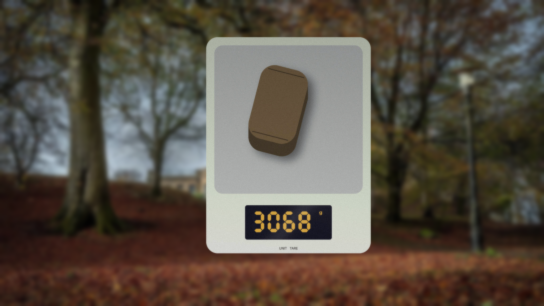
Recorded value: 3068 (g)
